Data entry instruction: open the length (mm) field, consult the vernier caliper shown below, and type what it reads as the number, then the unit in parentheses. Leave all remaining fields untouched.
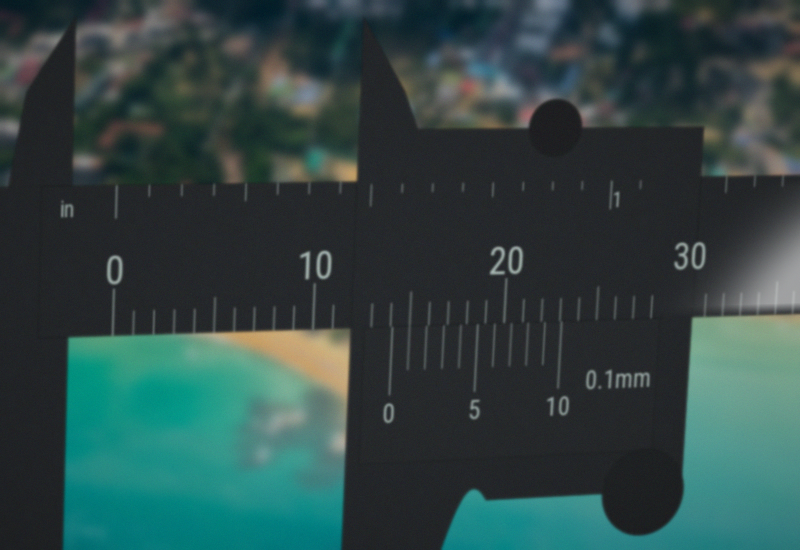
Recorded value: 14.1 (mm)
